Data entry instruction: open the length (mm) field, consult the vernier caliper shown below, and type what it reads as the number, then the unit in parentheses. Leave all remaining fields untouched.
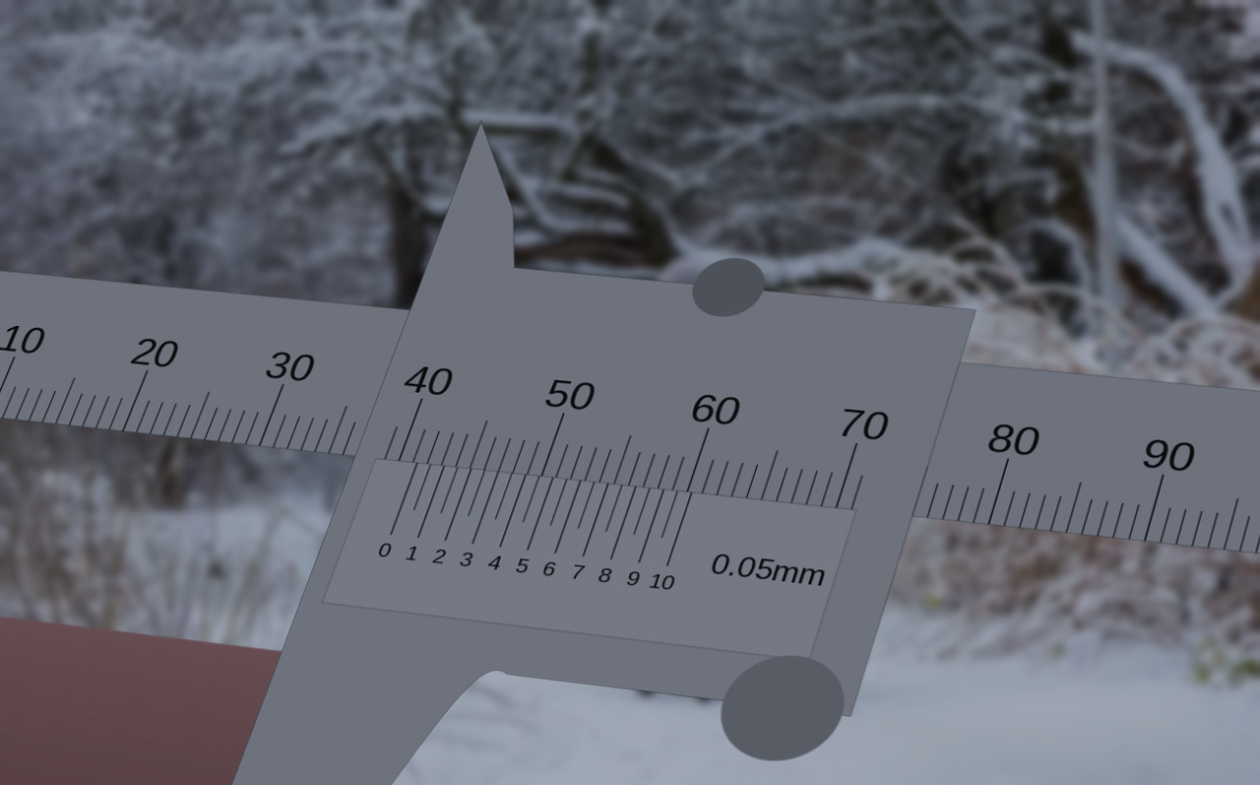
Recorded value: 41.3 (mm)
